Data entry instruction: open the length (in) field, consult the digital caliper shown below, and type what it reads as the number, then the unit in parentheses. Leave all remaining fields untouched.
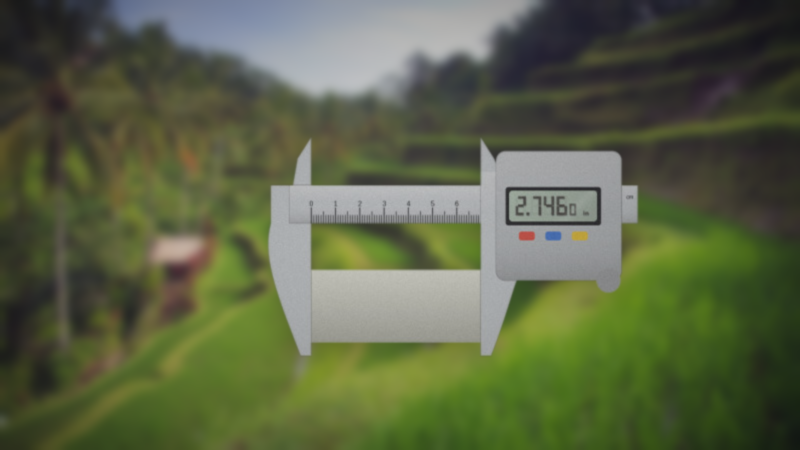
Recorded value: 2.7460 (in)
